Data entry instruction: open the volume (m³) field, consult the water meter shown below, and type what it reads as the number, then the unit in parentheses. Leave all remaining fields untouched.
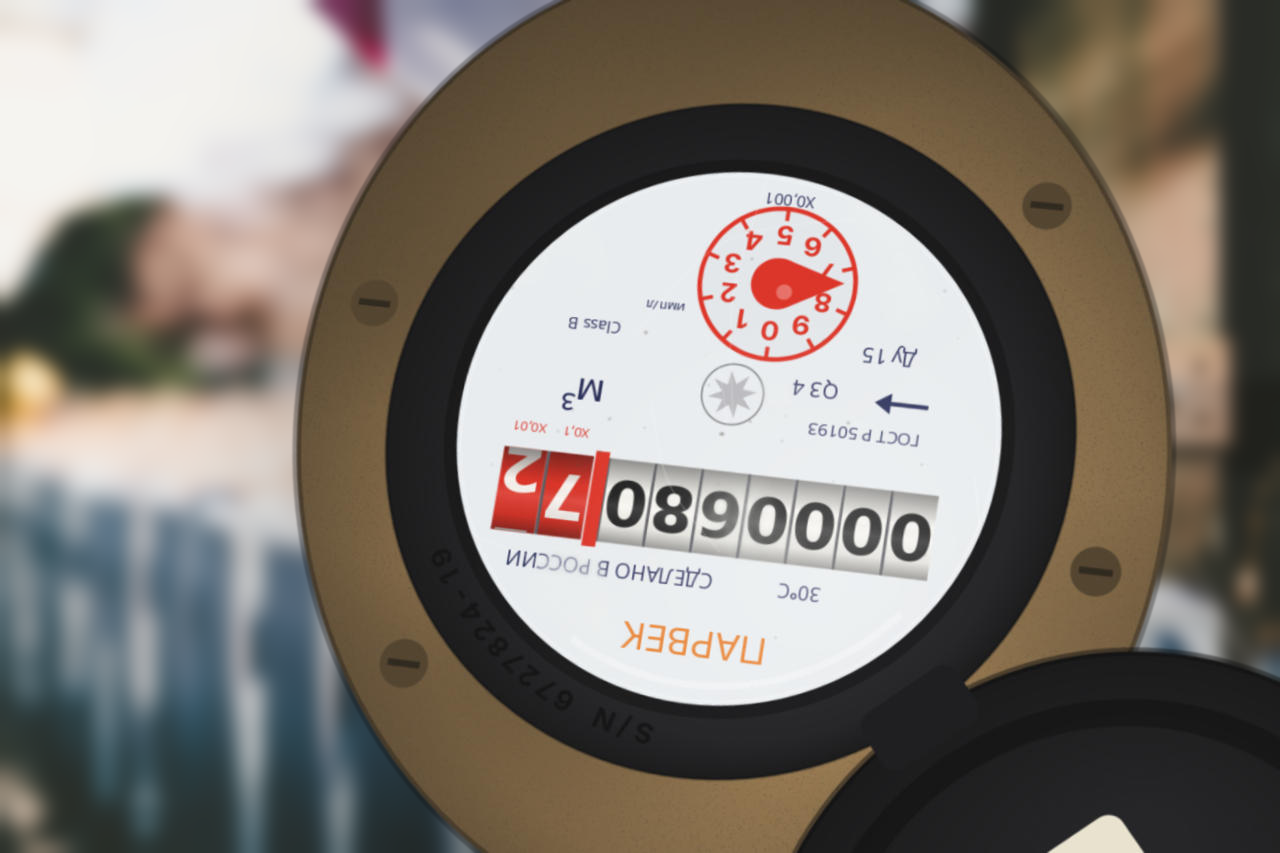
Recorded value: 680.717 (m³)
